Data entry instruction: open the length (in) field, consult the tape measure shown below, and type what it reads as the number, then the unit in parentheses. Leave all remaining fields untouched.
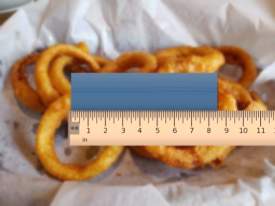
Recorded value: 8.5 (in)
